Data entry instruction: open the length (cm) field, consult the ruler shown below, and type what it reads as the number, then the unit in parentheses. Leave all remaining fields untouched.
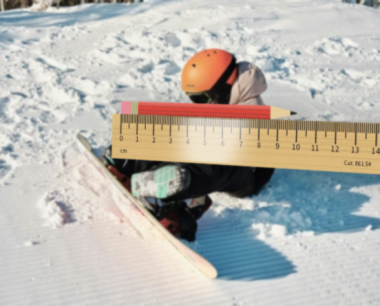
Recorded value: 10 (cm)
